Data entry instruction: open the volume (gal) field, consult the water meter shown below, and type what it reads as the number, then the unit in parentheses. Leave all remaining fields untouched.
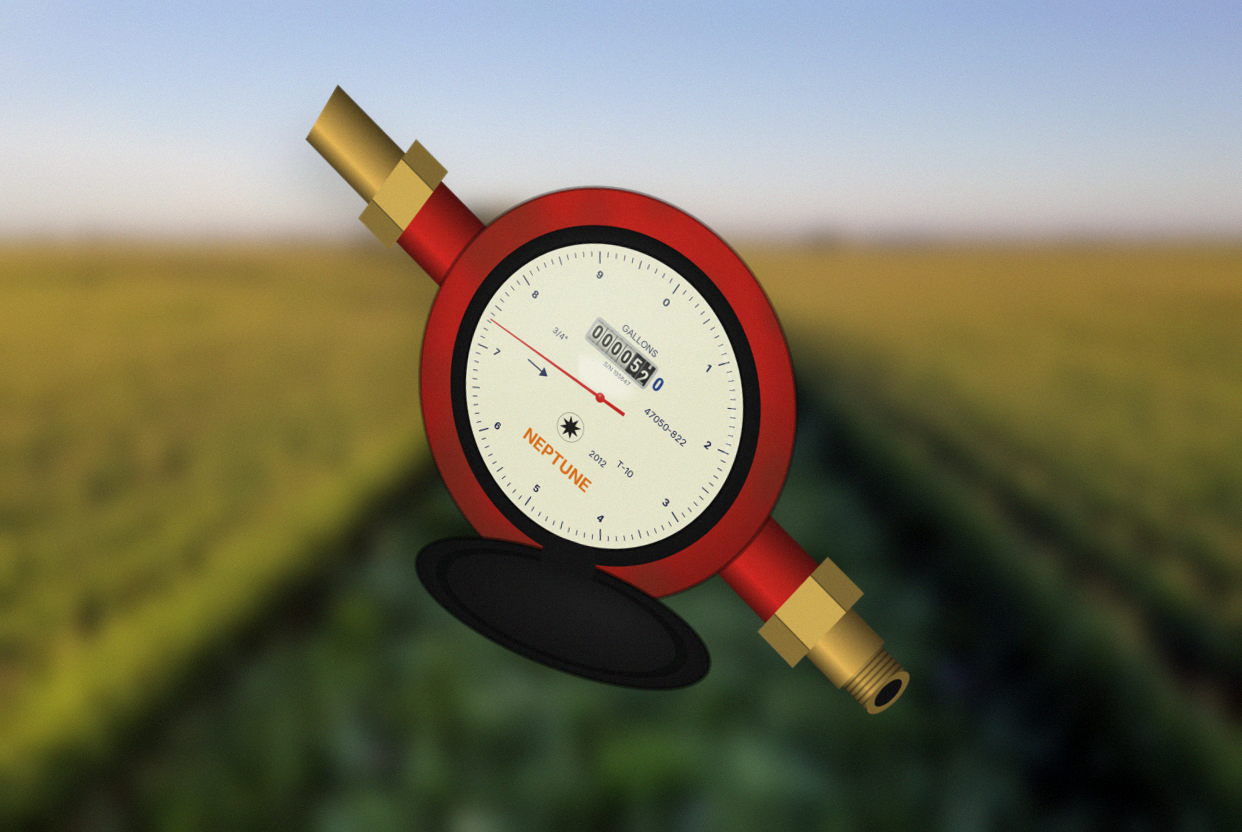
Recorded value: 517.3 (gal)
